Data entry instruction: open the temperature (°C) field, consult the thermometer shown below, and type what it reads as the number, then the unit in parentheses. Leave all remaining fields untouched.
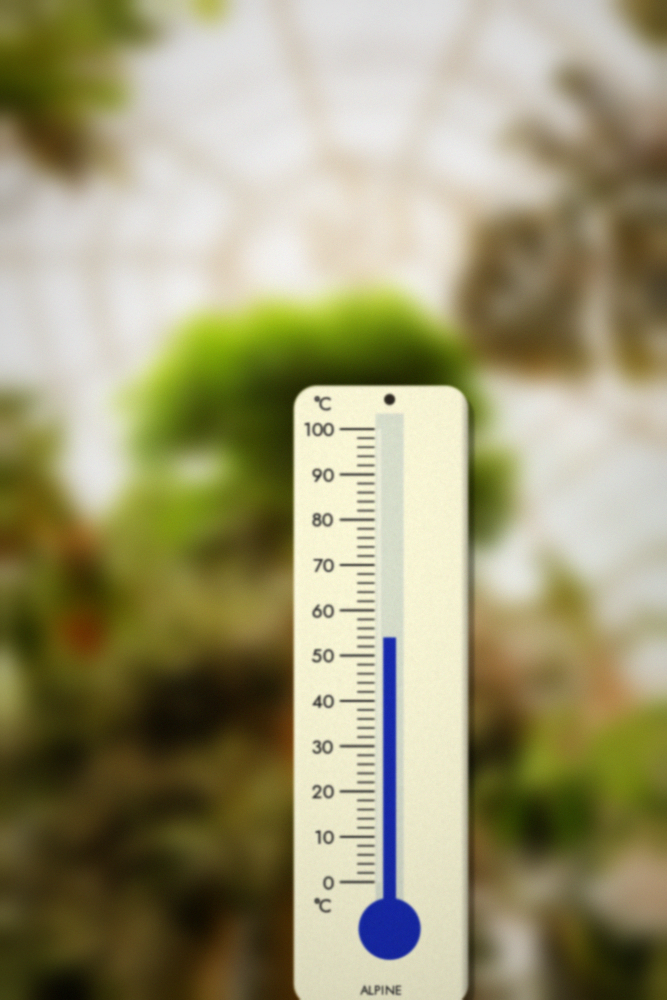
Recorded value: 54 (°C)
